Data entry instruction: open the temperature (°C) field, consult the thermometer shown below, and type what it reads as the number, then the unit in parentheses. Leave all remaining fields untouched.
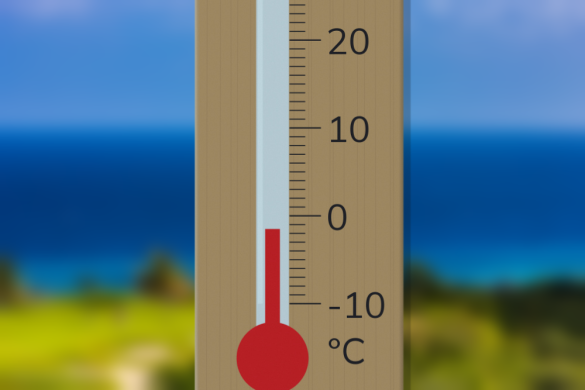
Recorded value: -1.5 (°C)
